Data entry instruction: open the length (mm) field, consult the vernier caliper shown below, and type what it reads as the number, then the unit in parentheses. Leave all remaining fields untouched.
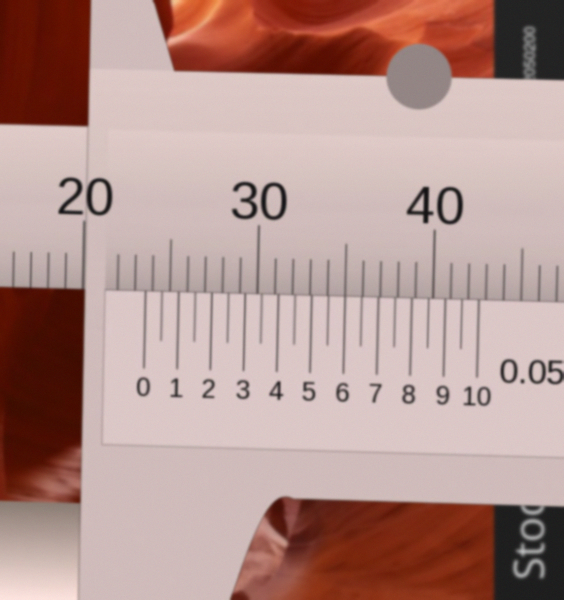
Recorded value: 23.6 (mm)
